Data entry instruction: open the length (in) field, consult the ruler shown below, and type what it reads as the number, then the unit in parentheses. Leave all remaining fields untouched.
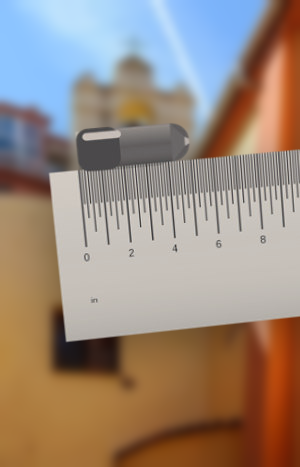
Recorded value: 5 (in)
